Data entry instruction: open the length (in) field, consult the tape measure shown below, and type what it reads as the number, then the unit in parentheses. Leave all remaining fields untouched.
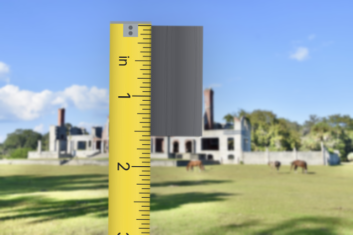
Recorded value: 1.5625 (in)
